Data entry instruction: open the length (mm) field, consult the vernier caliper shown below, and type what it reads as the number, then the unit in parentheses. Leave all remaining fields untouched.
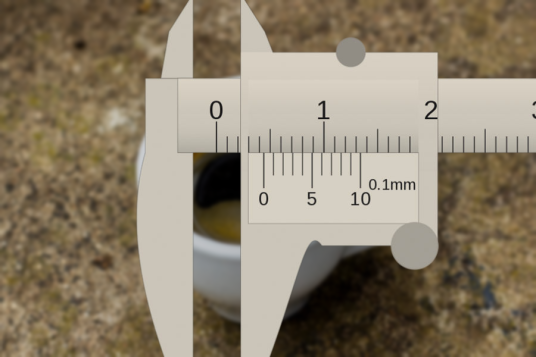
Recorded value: 4.4 (mm)
